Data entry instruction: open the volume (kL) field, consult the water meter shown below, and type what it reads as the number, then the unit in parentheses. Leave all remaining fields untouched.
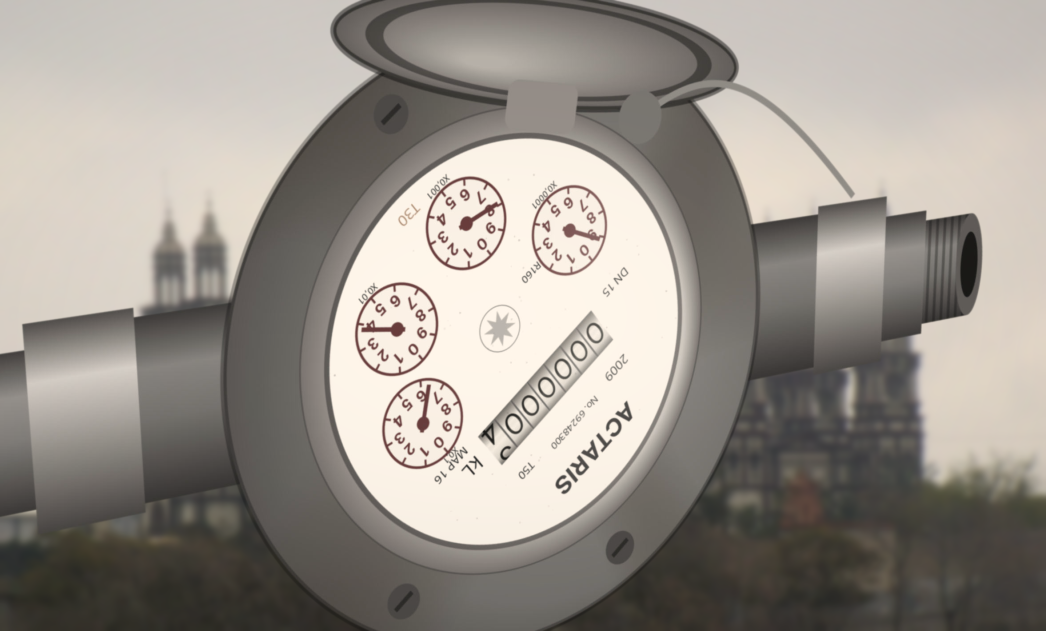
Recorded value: 3.6379 (kL)
